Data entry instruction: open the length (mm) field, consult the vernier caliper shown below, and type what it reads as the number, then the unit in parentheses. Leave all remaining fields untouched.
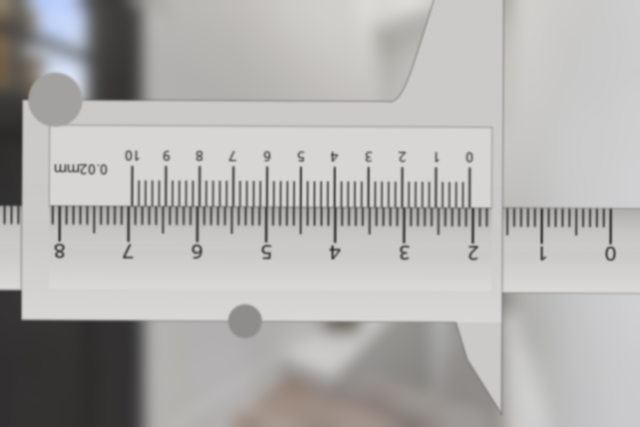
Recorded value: 20.5 (mm)
